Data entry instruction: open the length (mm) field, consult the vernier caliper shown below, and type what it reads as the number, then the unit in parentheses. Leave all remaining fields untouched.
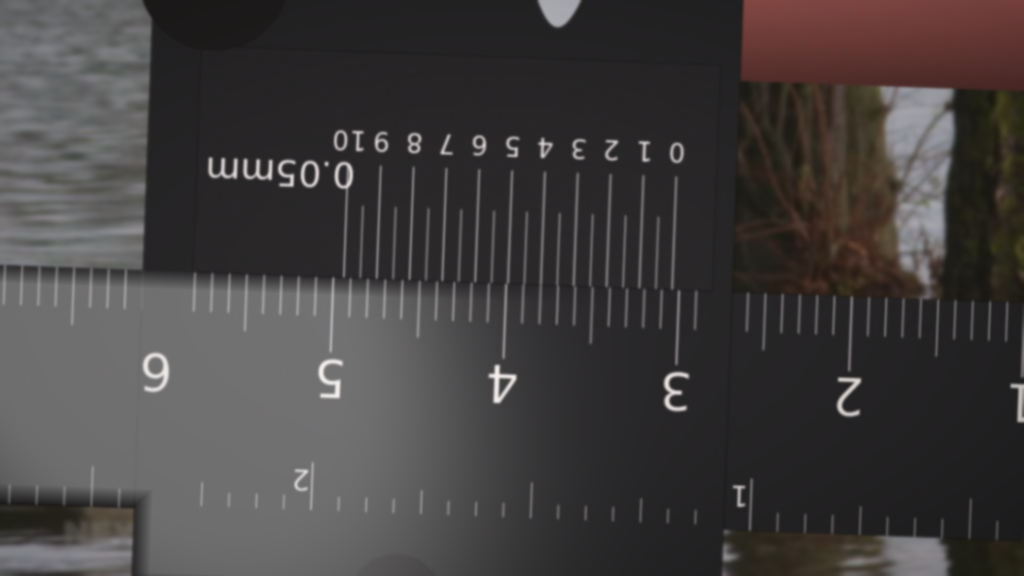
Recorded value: 30.4 (mm)
